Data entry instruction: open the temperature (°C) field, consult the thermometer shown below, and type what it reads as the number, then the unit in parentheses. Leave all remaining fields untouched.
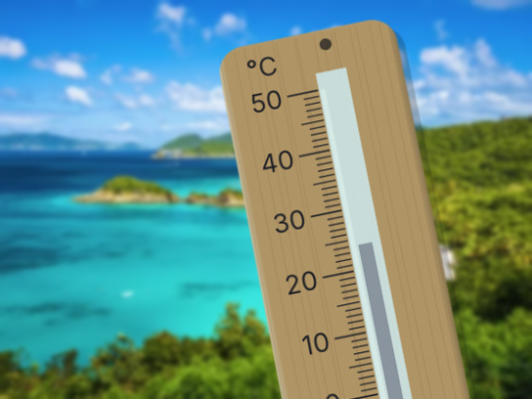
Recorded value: 24 (°C)
